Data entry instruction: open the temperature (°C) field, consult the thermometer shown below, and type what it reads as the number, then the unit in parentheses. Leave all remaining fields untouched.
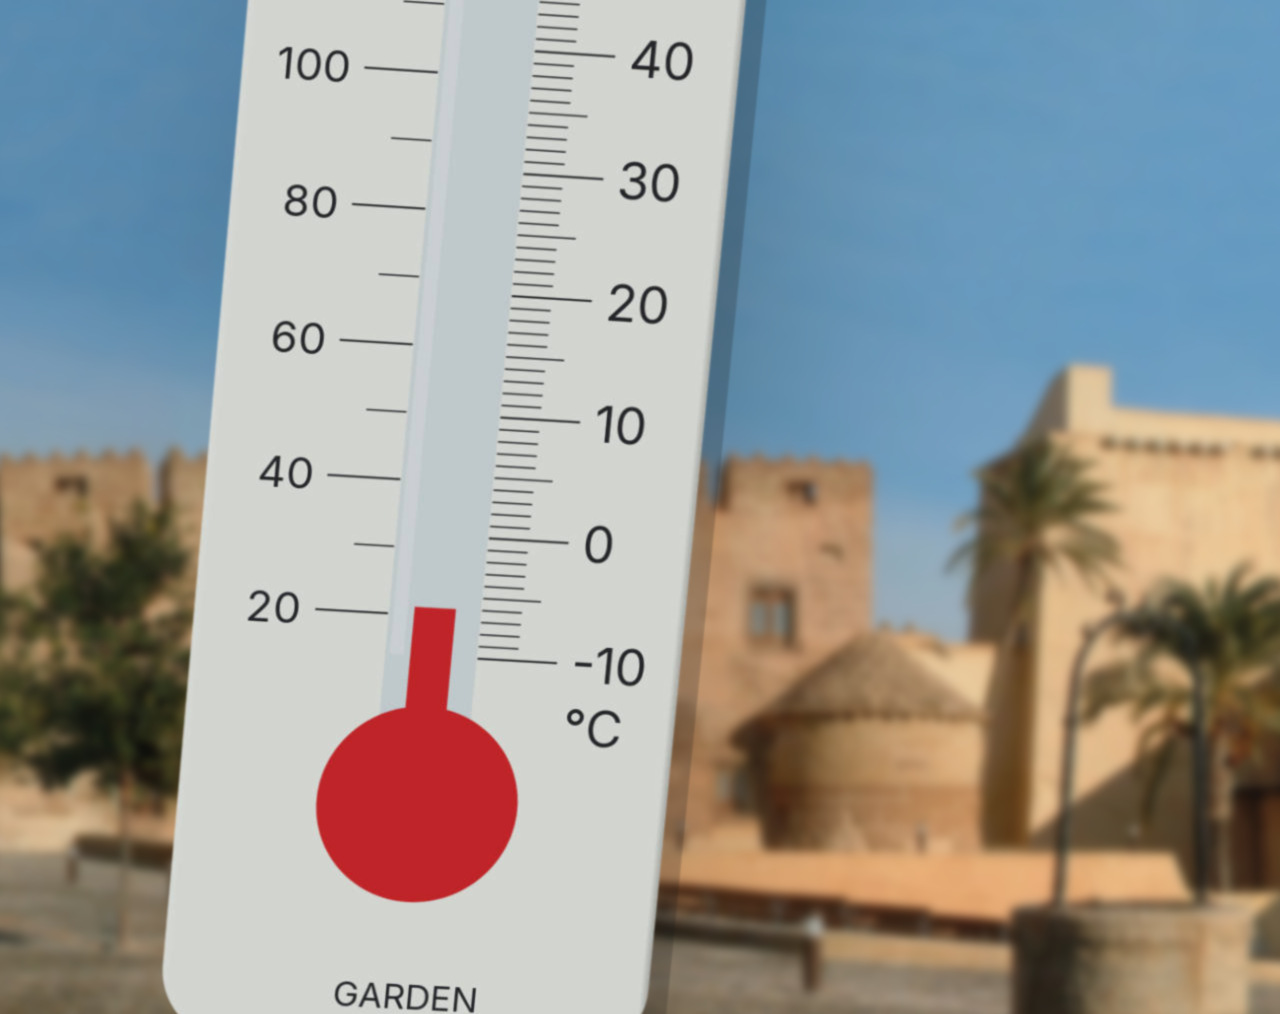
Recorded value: -6 (°C)
